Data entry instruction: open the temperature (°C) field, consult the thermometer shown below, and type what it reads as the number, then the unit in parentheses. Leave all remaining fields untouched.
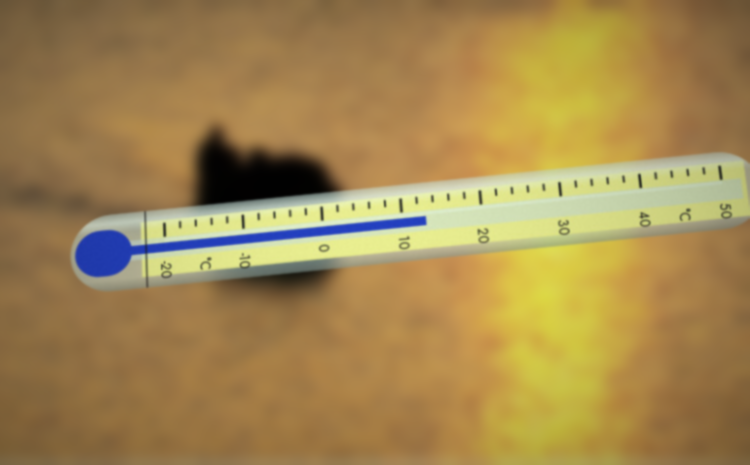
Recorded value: 13 (°C)
